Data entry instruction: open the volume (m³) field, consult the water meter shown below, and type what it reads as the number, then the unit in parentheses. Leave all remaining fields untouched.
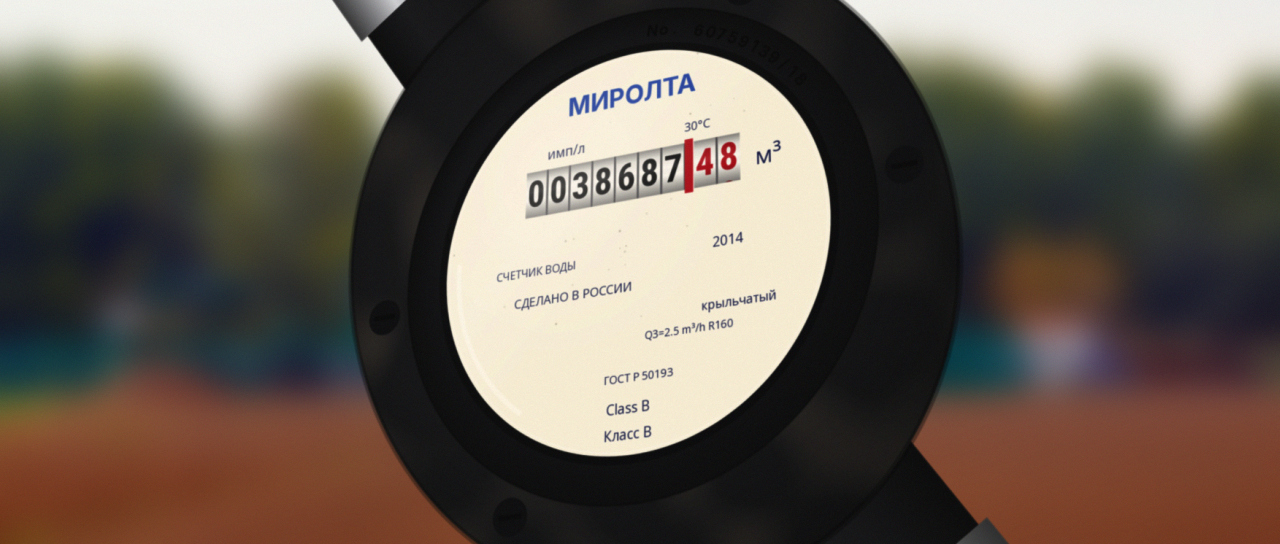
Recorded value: 38687.48 (m³)
